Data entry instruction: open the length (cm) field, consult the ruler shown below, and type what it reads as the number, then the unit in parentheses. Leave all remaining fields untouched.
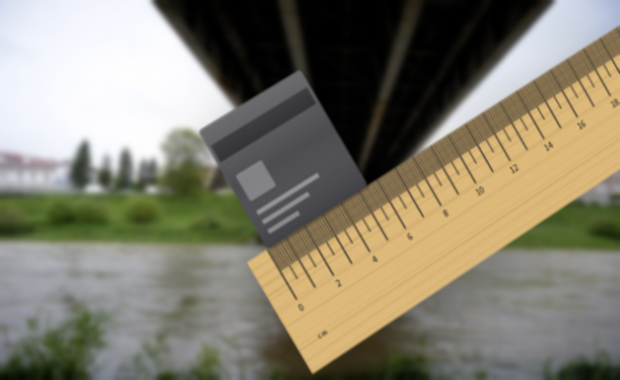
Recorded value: 5.5 (cm)
